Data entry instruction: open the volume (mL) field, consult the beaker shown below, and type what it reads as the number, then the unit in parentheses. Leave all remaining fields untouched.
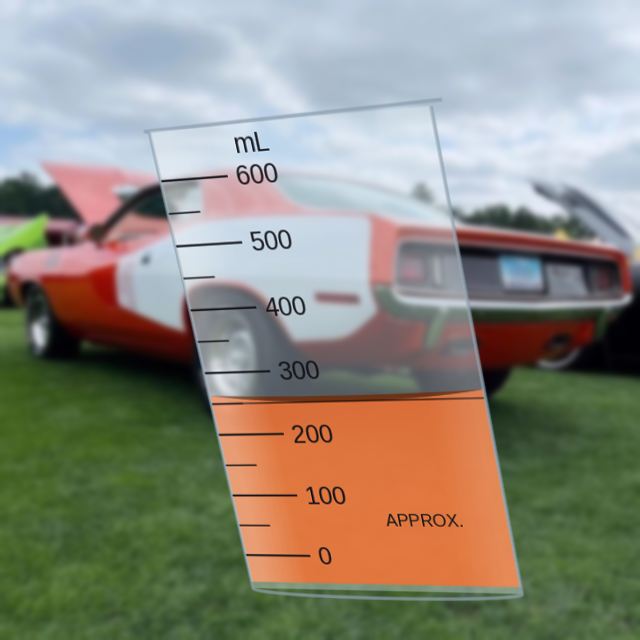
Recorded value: 250 (mL)
